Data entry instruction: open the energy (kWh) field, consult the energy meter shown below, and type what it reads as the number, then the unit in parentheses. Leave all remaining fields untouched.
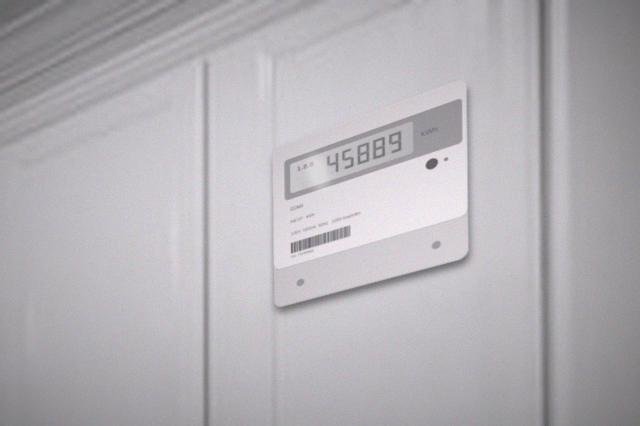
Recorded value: 45889 (kWh)
